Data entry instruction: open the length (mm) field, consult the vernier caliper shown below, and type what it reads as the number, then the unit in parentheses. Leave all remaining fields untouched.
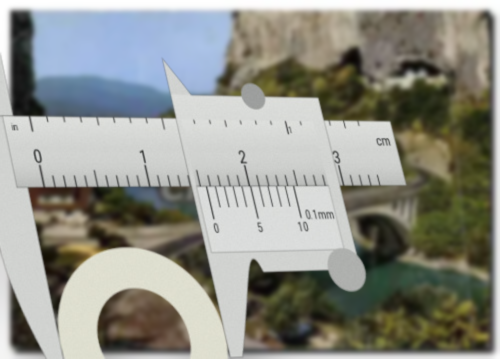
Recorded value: 15.6 (mm)
